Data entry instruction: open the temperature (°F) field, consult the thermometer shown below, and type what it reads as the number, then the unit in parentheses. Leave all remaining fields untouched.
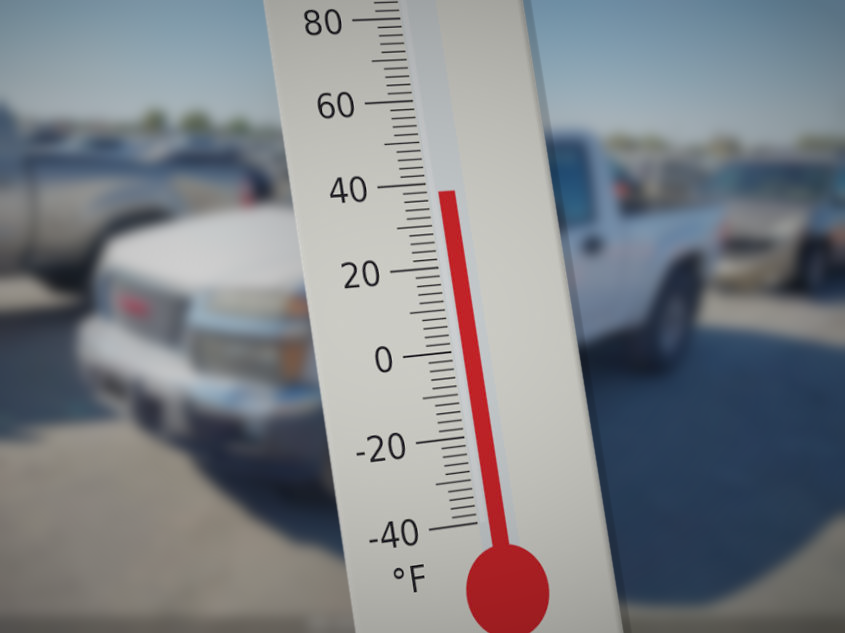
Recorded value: 38 (°F)
